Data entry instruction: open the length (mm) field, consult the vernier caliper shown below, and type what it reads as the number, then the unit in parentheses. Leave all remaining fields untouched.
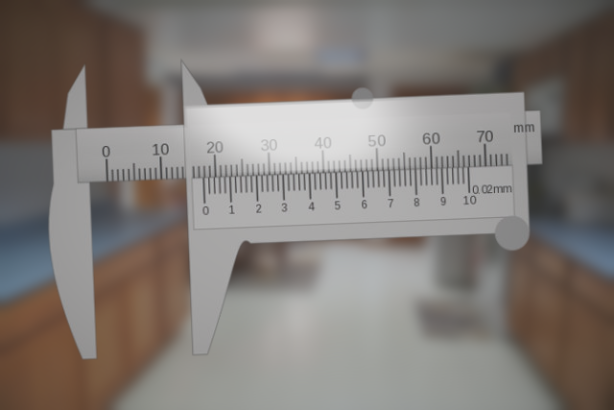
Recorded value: 17.8 (mm)
